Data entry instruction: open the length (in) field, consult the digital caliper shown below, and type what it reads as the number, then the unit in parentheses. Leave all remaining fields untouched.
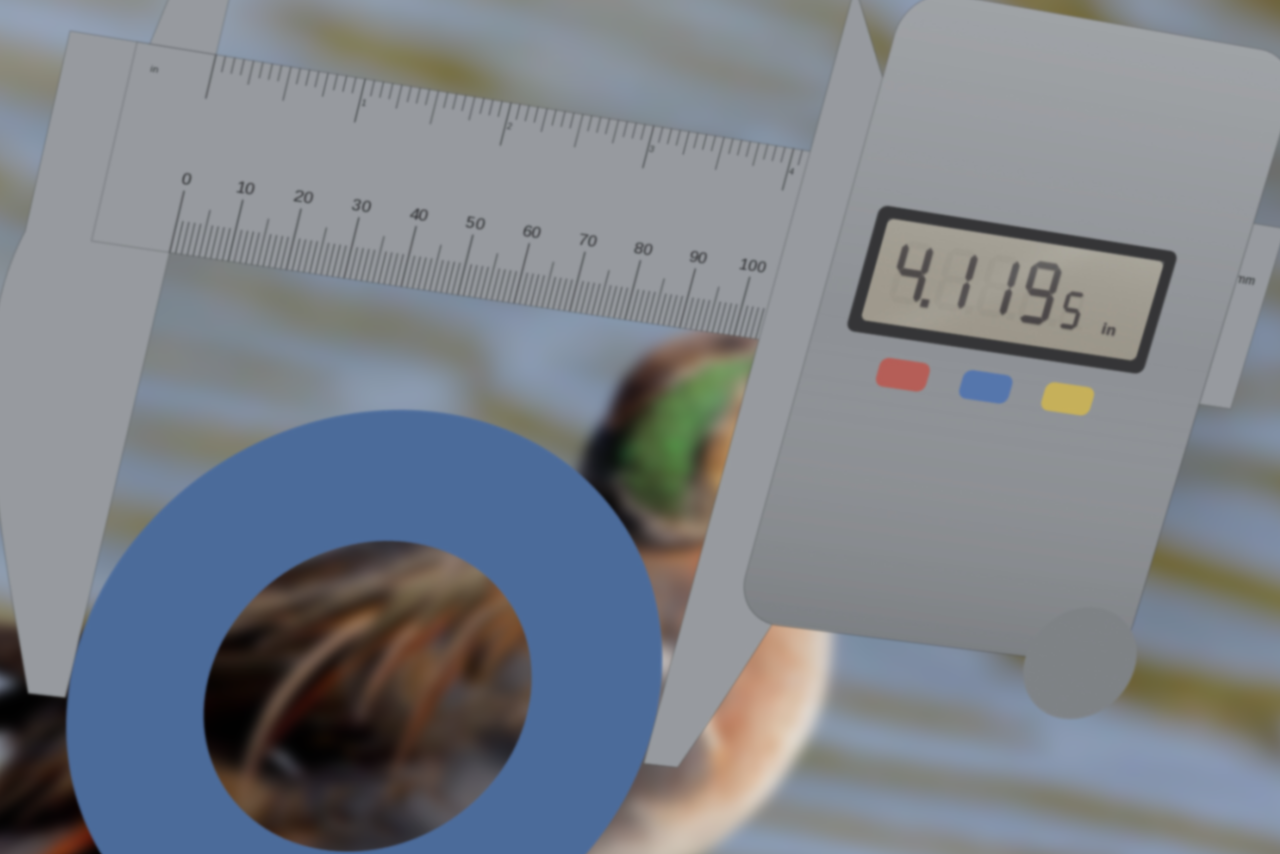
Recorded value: 4.1195 (in)
